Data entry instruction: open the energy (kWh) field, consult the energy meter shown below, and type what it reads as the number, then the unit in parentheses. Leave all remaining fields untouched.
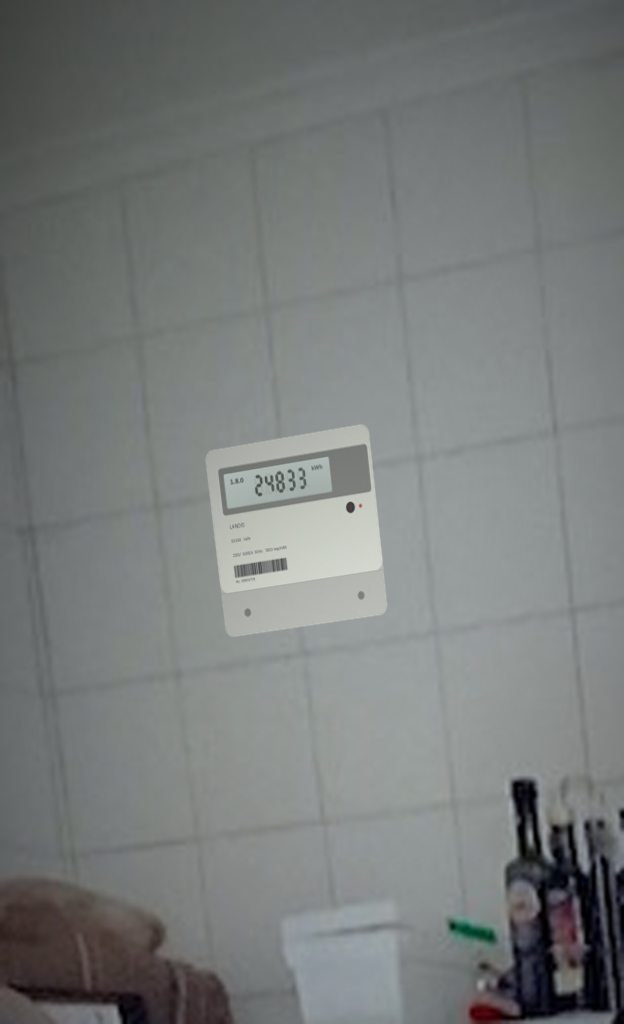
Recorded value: 24833 (kWh)
